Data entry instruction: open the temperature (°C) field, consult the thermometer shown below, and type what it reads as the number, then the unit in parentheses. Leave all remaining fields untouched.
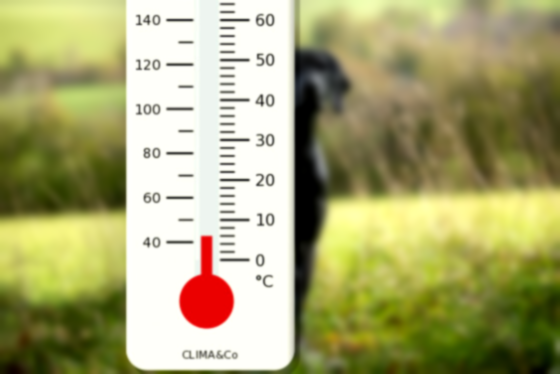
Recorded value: 6 (°C)
